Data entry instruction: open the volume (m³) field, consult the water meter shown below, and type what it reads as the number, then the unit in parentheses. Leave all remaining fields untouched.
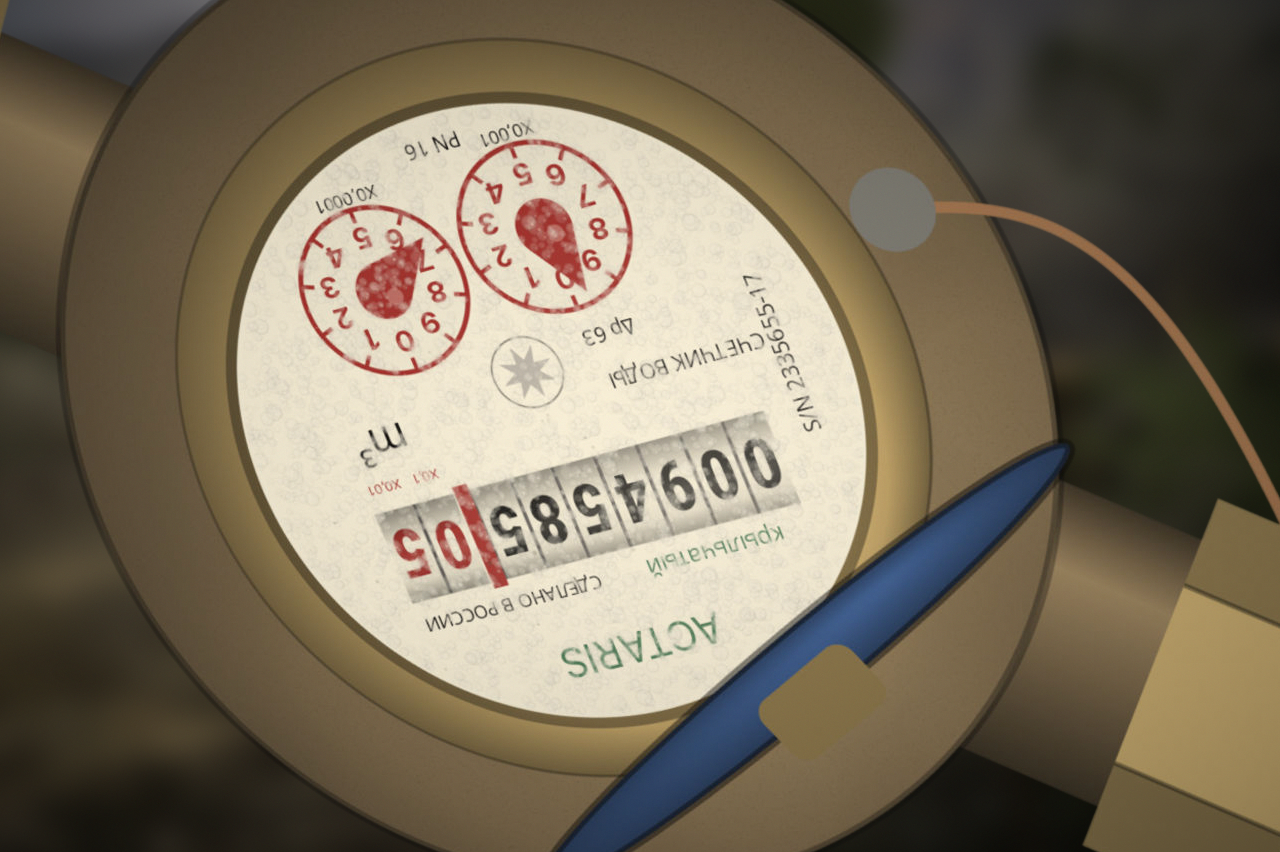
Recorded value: 94585.0496 (m³)
